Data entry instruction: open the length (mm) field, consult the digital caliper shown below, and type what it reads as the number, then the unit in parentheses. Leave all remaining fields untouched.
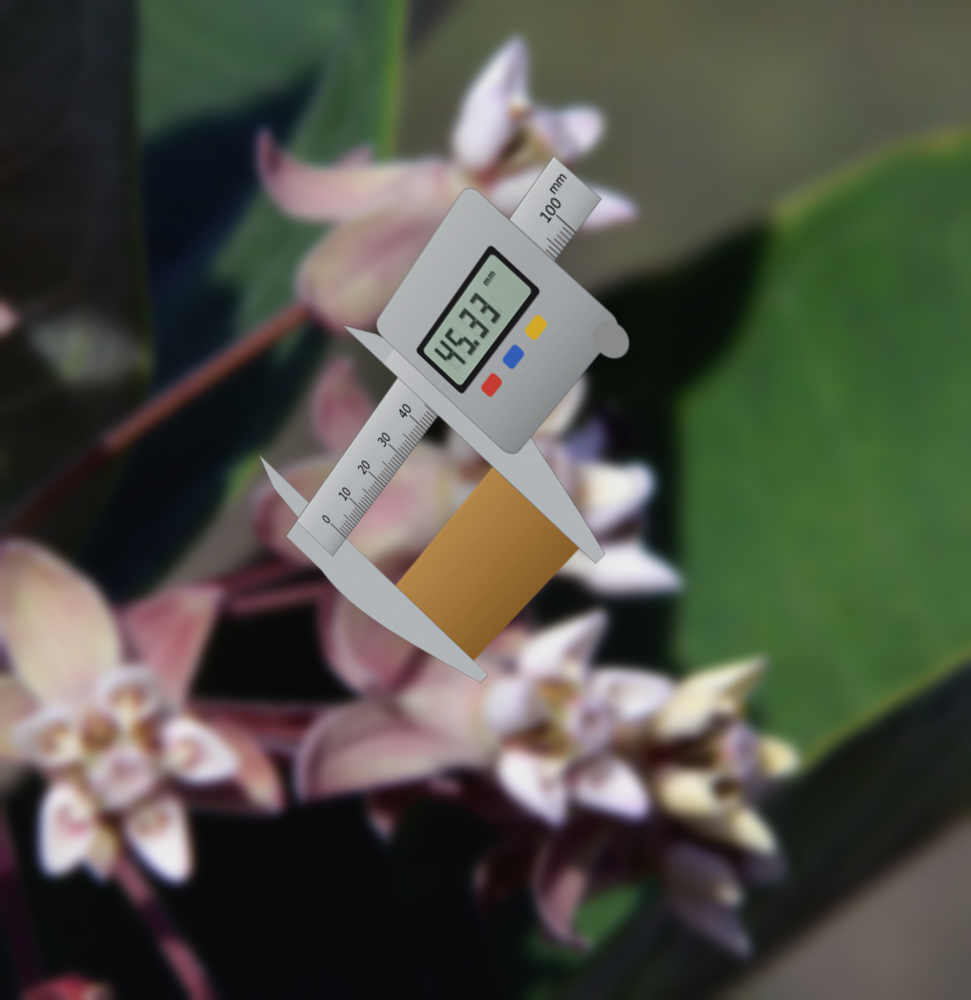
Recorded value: 45.33 (mm)
